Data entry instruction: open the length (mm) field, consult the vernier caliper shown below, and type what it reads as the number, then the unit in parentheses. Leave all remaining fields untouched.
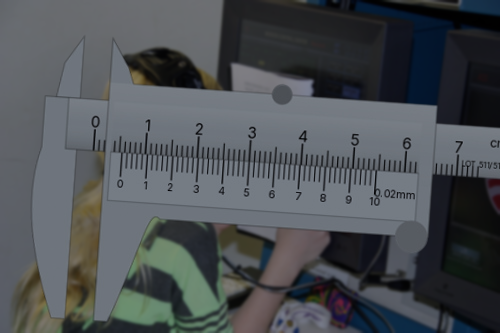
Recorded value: 5.5 (mm)
